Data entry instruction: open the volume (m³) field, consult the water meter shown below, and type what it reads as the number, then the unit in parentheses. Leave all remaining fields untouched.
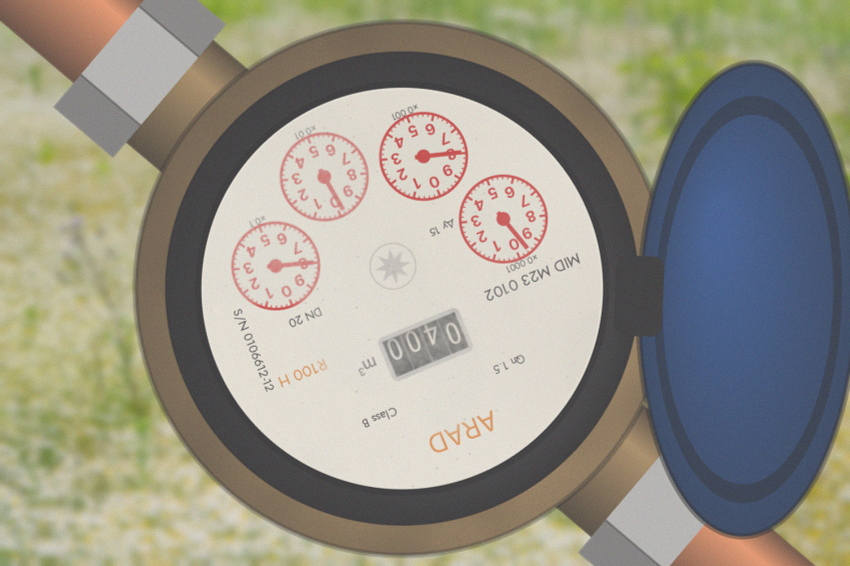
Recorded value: 399.7979 (m³)
